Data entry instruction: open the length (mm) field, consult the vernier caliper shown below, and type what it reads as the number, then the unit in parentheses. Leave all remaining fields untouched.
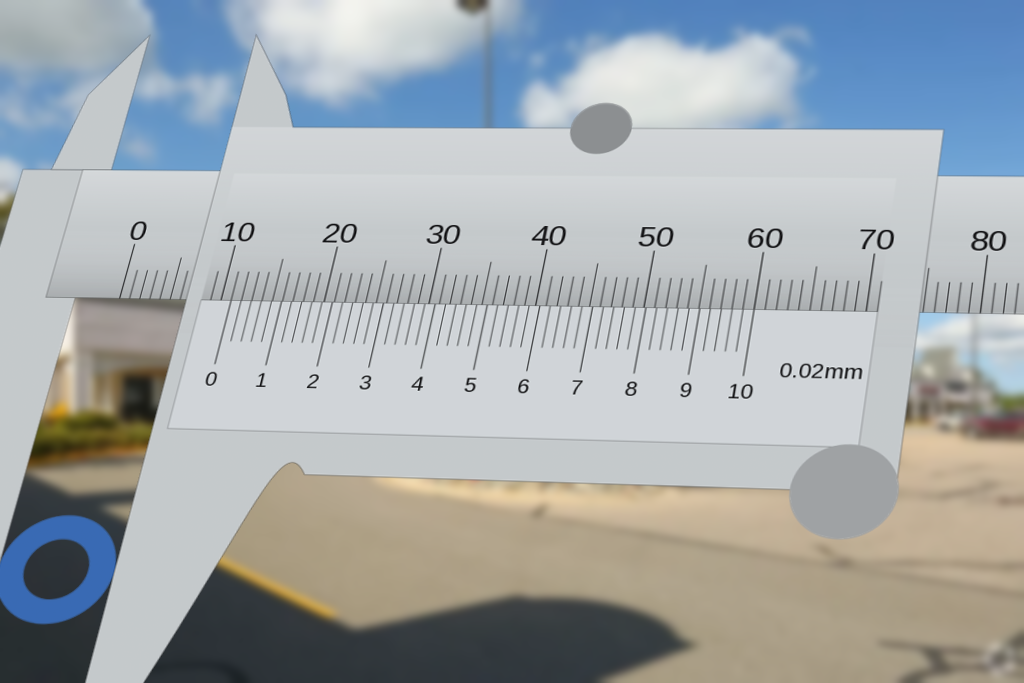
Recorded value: 11.0 (mm)
